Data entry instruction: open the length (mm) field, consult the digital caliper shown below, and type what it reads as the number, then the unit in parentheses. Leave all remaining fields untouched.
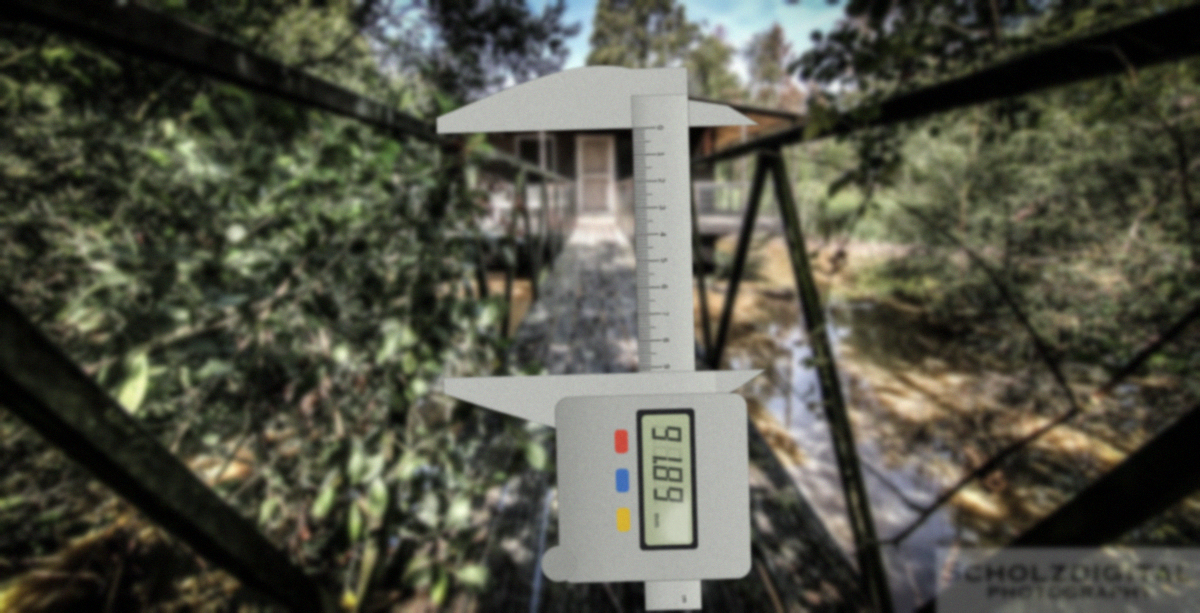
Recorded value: 91.89 (mm)
